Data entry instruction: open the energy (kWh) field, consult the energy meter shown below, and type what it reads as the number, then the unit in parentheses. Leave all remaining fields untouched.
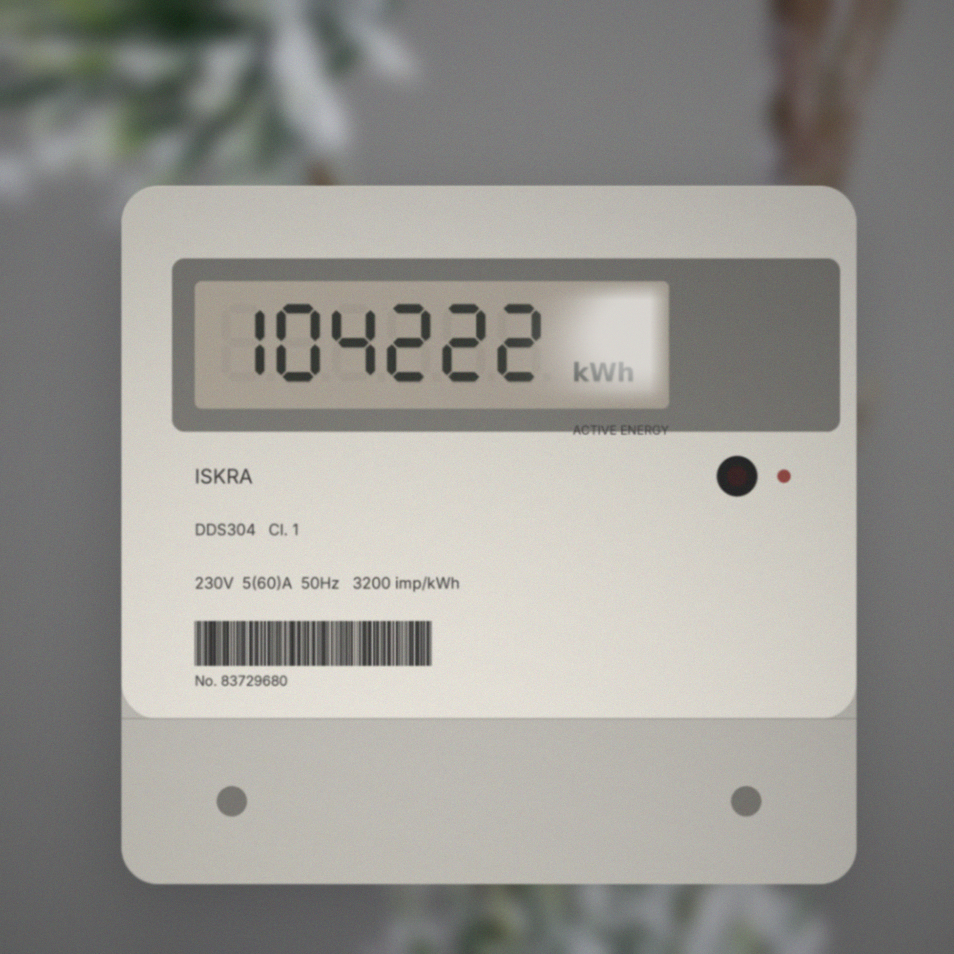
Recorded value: 104222 (kWh)
